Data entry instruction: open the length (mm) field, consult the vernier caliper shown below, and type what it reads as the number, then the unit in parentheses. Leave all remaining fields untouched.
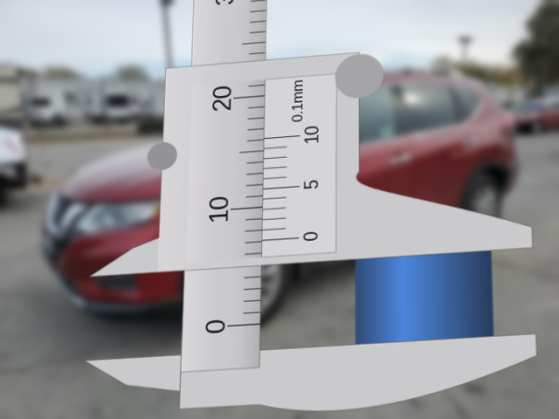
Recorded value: 7.1 (mm)
